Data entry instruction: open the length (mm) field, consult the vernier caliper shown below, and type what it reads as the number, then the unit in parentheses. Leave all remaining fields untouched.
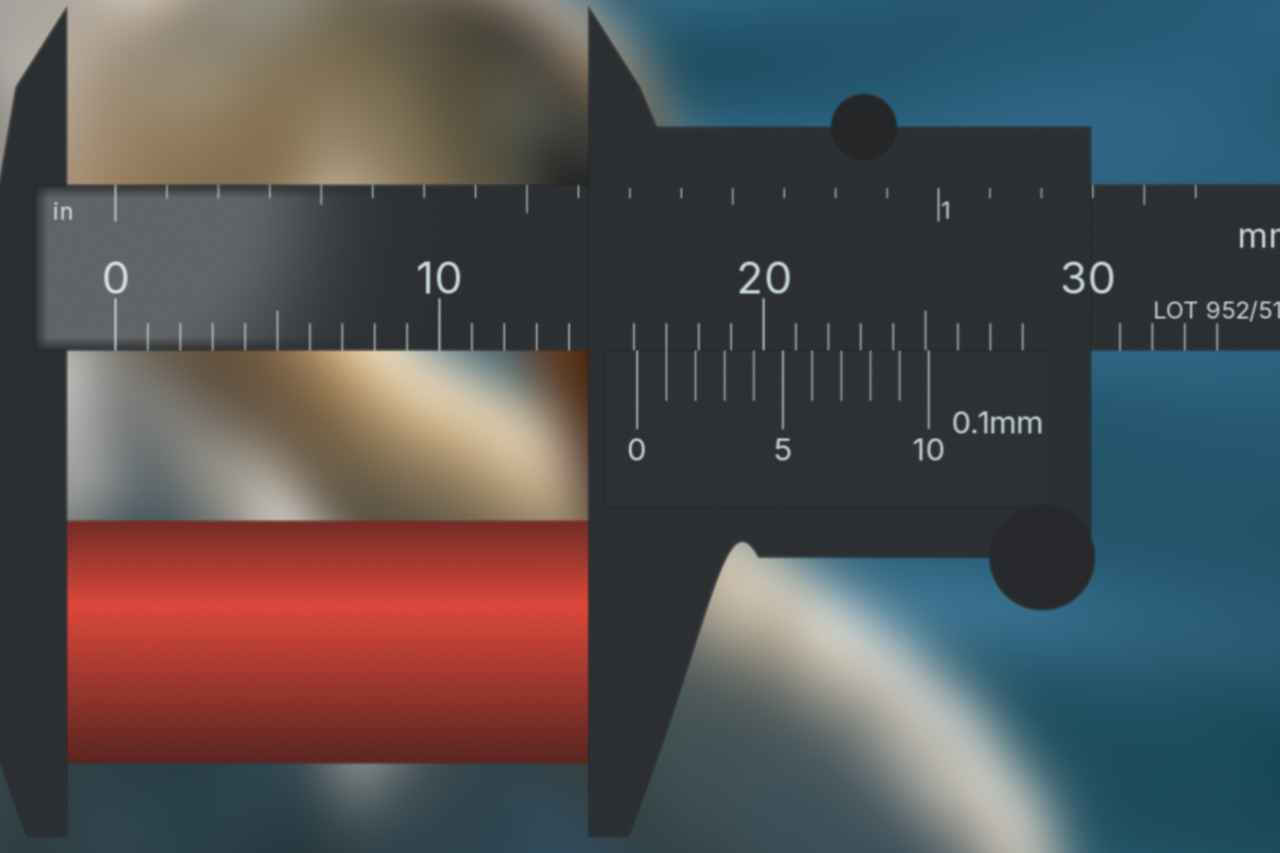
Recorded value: 16.1 (mm)
